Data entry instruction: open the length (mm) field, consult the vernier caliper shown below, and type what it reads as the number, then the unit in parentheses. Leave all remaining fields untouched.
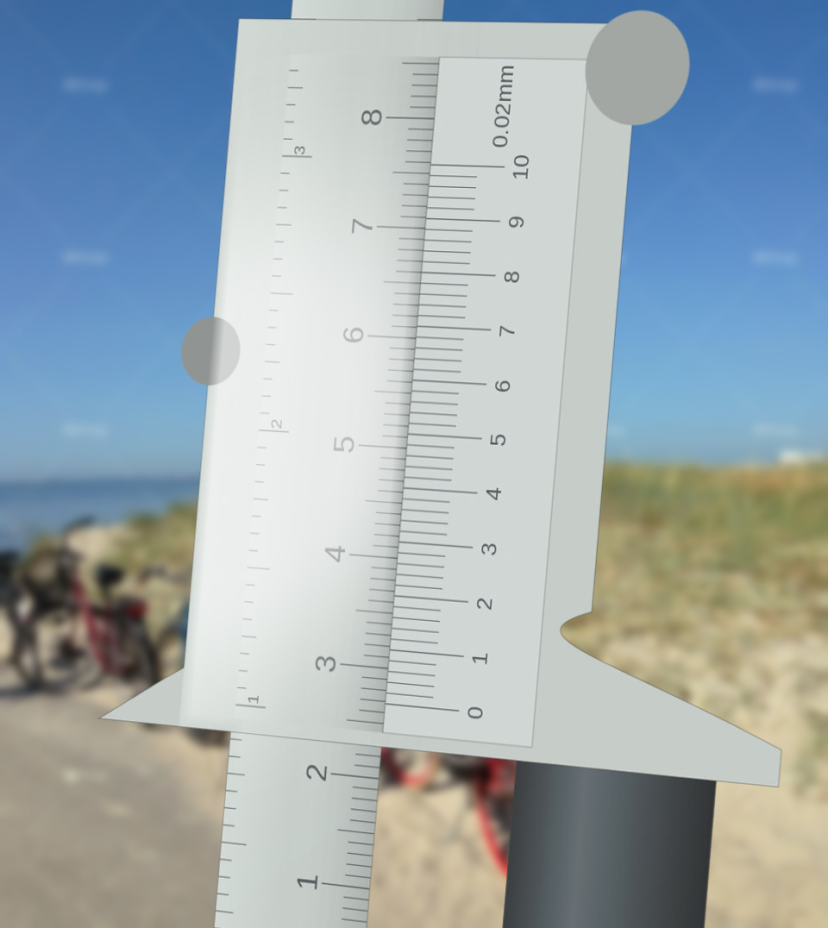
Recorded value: 26.8 (mm)
